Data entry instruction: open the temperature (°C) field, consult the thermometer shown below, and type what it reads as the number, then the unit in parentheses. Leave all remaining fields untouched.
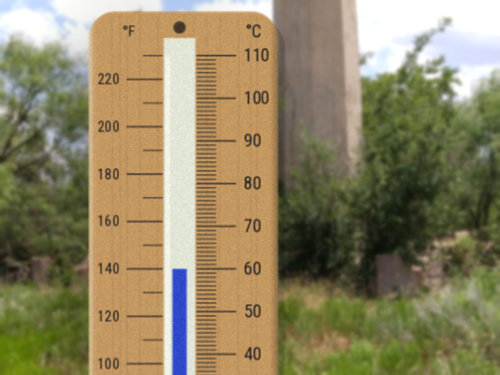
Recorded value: 60 (°C)
